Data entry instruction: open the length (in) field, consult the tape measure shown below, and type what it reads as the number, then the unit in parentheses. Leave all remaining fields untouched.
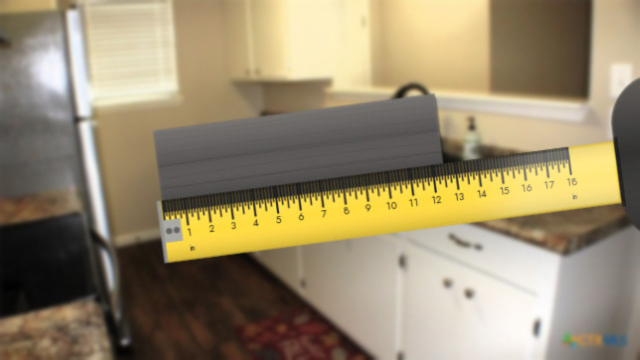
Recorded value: 12.5 (in)
